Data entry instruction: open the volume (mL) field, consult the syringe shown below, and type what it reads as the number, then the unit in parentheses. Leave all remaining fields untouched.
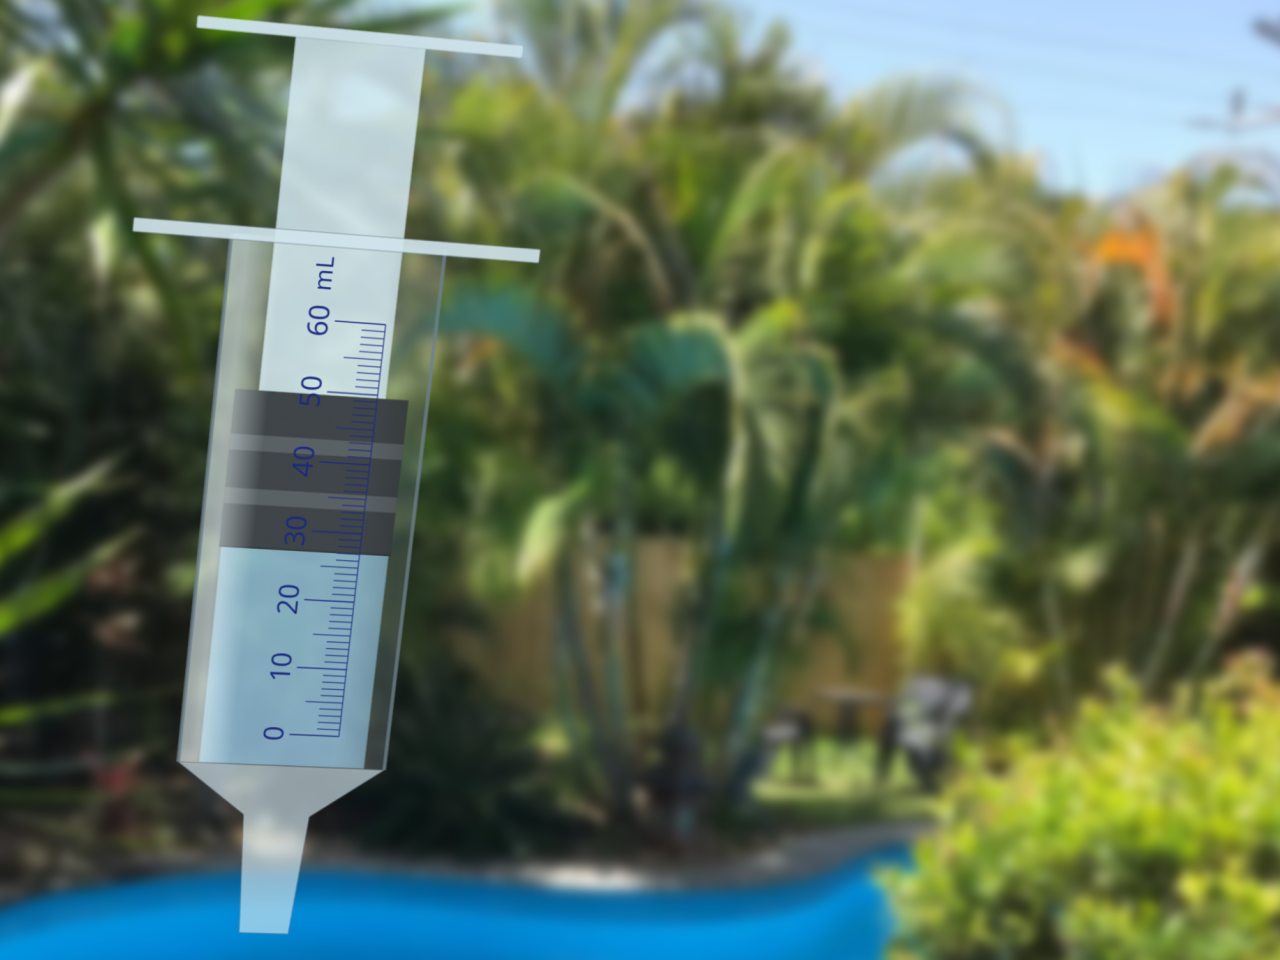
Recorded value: 27 (mL)
